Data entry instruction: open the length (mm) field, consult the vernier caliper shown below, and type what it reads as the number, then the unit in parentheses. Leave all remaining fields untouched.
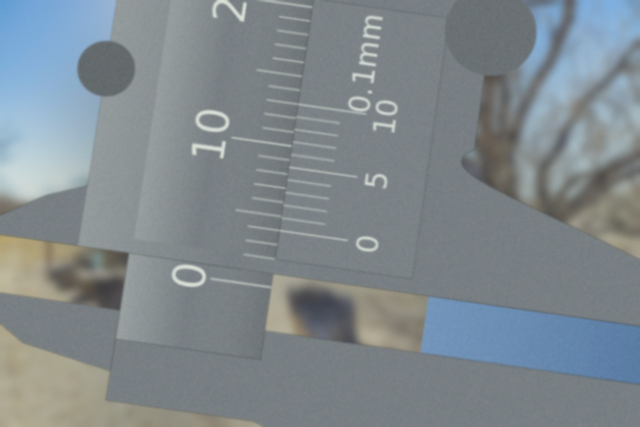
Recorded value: 4.0 (mm)
